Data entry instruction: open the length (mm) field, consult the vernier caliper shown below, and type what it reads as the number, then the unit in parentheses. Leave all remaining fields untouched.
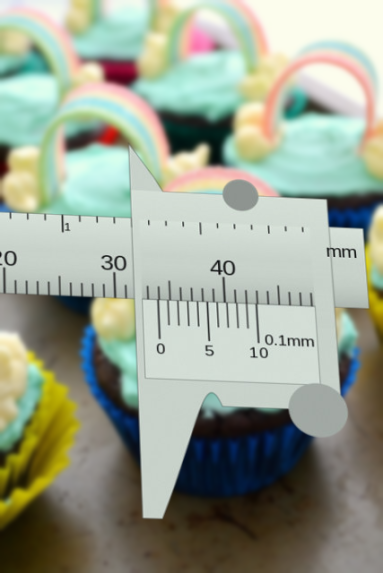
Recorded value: 33.9 (mm)
